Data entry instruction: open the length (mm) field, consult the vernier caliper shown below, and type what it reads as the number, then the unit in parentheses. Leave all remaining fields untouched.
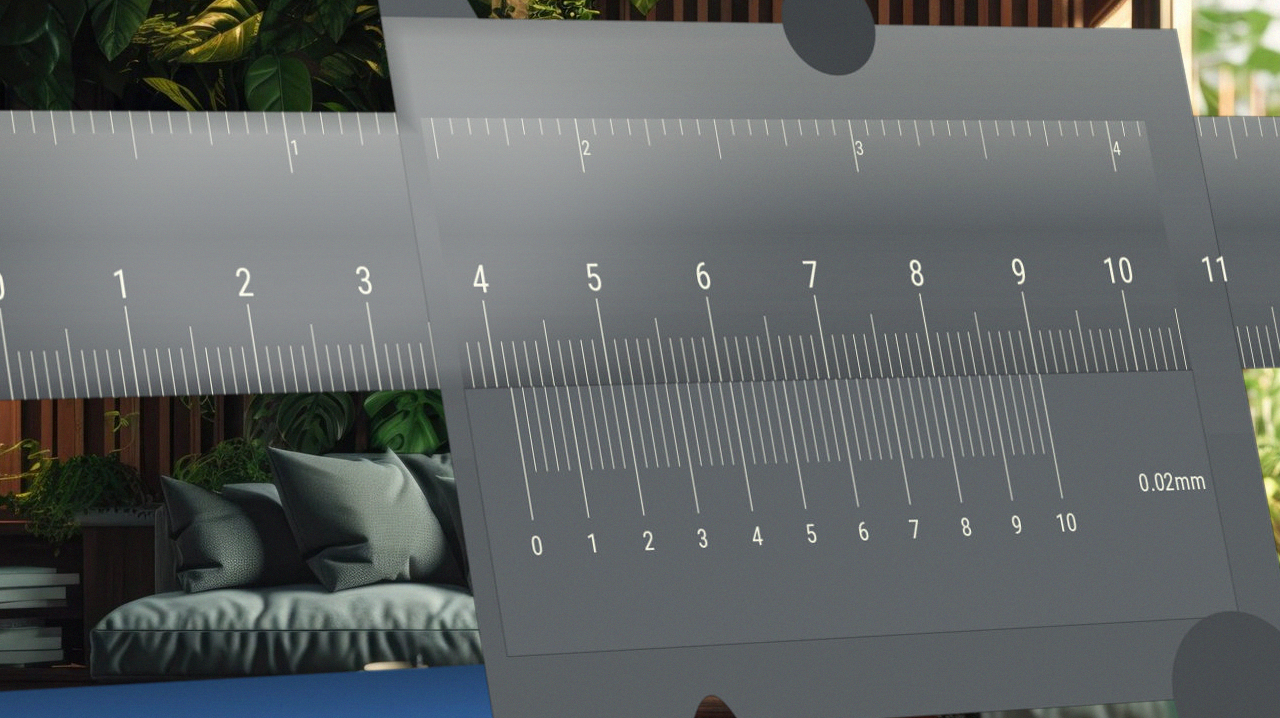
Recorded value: 41.2 (mm)
